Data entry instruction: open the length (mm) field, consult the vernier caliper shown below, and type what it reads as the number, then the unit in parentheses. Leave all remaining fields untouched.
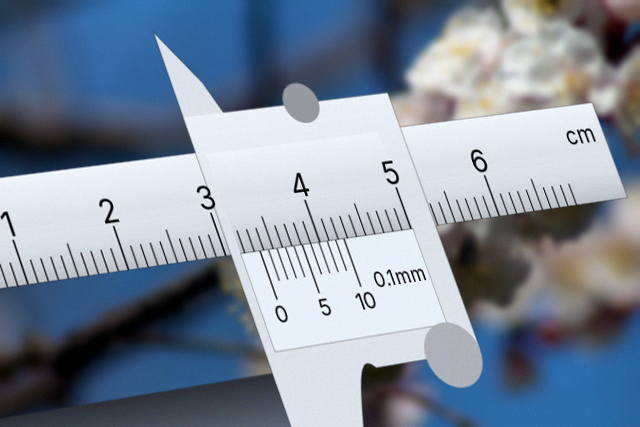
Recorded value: 33.6 (mm)
